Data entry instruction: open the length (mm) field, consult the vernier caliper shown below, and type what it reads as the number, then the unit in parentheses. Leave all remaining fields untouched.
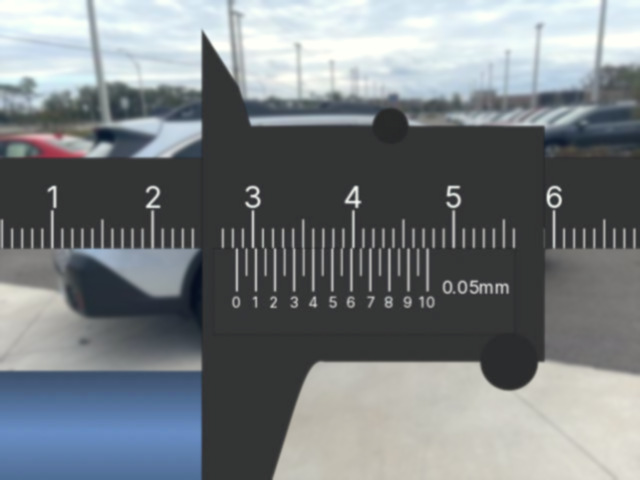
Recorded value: 28.4 (mm)
